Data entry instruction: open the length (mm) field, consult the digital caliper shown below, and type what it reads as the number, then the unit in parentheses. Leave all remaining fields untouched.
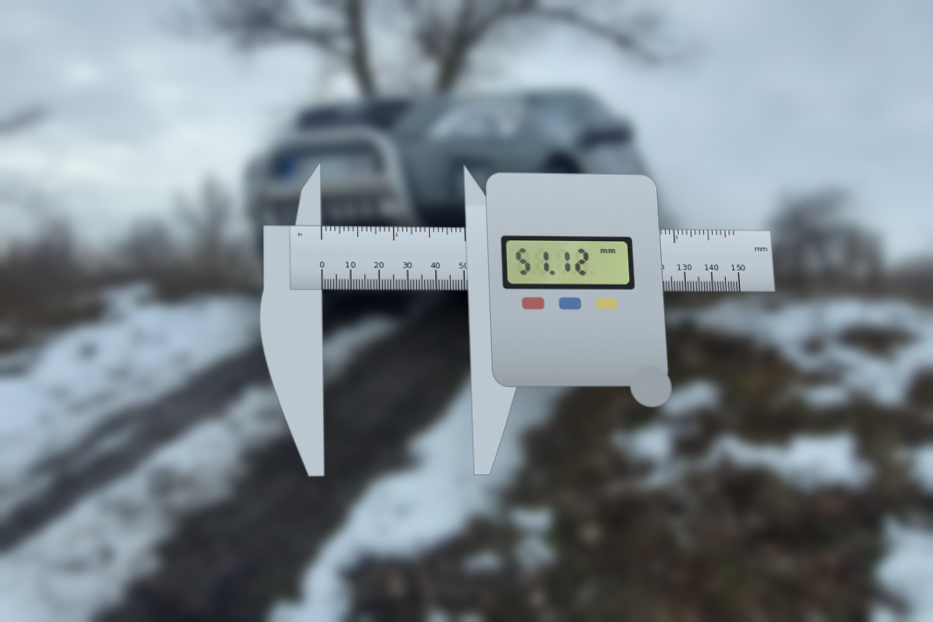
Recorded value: 51.12 (mm)
